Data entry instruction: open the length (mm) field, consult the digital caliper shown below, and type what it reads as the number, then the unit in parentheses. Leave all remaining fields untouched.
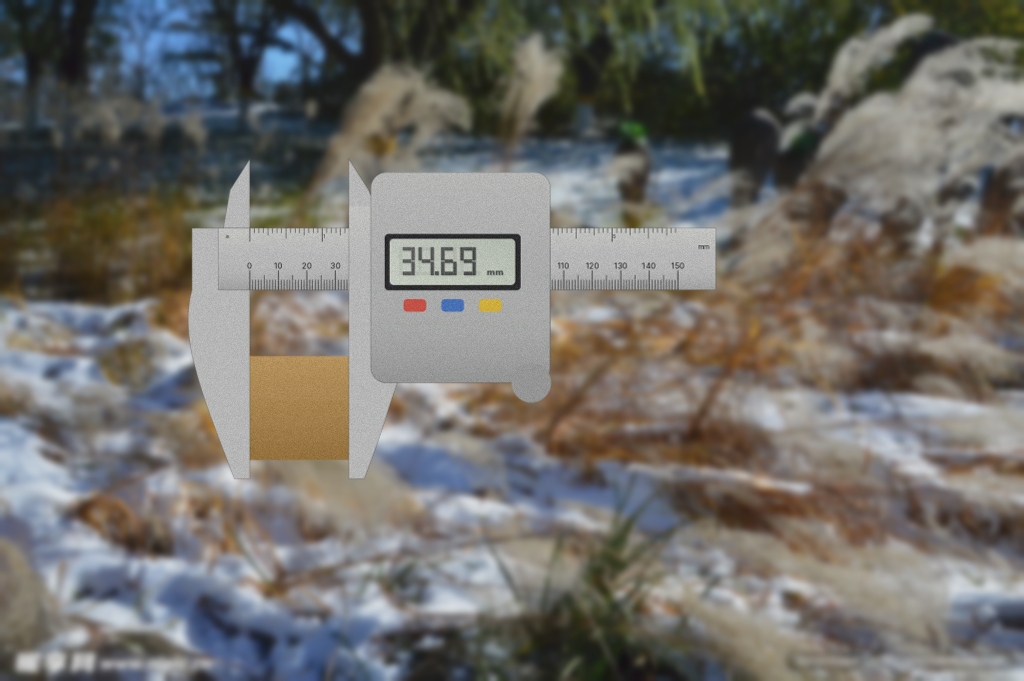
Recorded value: 34.69 (mm)
